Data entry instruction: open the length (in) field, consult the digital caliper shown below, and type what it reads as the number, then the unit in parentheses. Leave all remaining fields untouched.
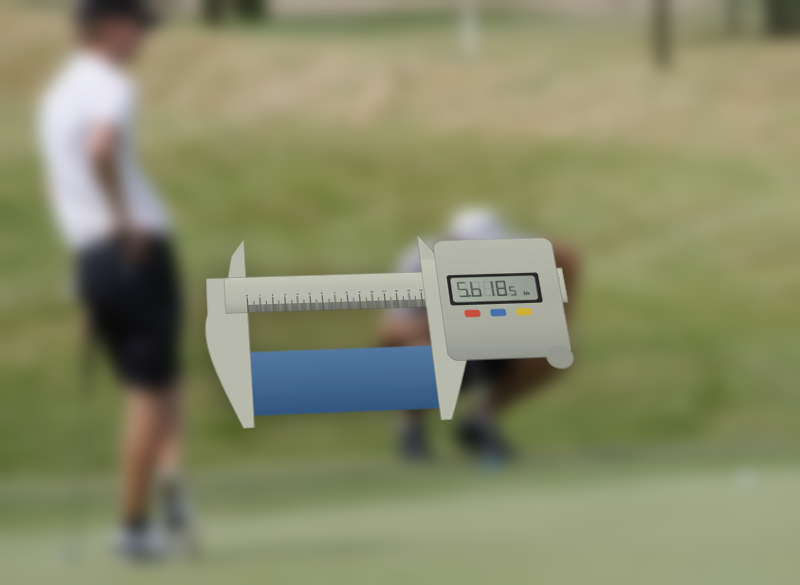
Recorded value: 5.6185 (in)
